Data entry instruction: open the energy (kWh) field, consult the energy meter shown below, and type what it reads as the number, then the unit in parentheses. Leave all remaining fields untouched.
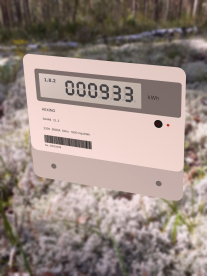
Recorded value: 933 (kWh)
